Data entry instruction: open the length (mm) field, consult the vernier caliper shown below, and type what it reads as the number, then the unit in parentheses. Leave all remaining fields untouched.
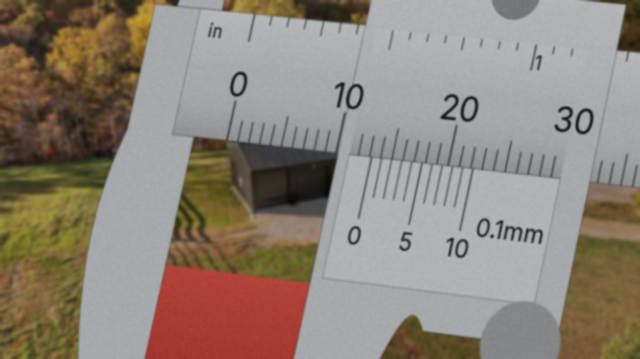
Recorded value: 13.2 (mm)
